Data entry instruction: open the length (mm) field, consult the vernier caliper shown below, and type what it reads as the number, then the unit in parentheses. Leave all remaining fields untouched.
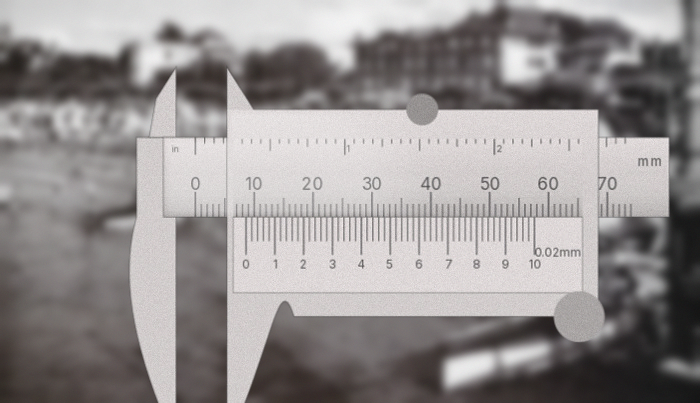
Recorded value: 8.6 (mm)
